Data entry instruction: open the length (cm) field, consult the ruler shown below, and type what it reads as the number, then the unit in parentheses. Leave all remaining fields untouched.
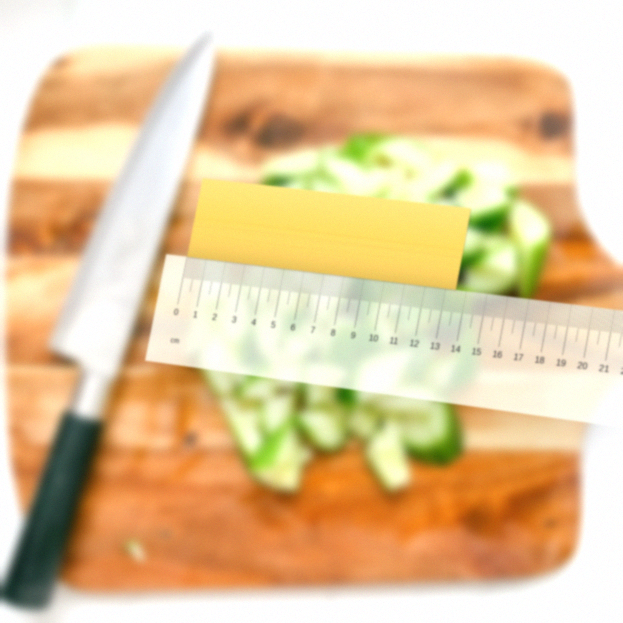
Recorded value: 13.5 (cm)
